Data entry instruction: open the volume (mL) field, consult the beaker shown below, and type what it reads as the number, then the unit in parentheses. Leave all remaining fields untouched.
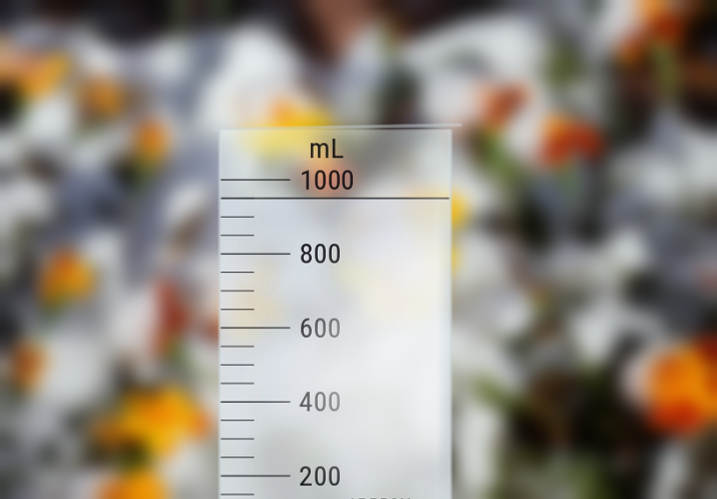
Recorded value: 950 (mL)
